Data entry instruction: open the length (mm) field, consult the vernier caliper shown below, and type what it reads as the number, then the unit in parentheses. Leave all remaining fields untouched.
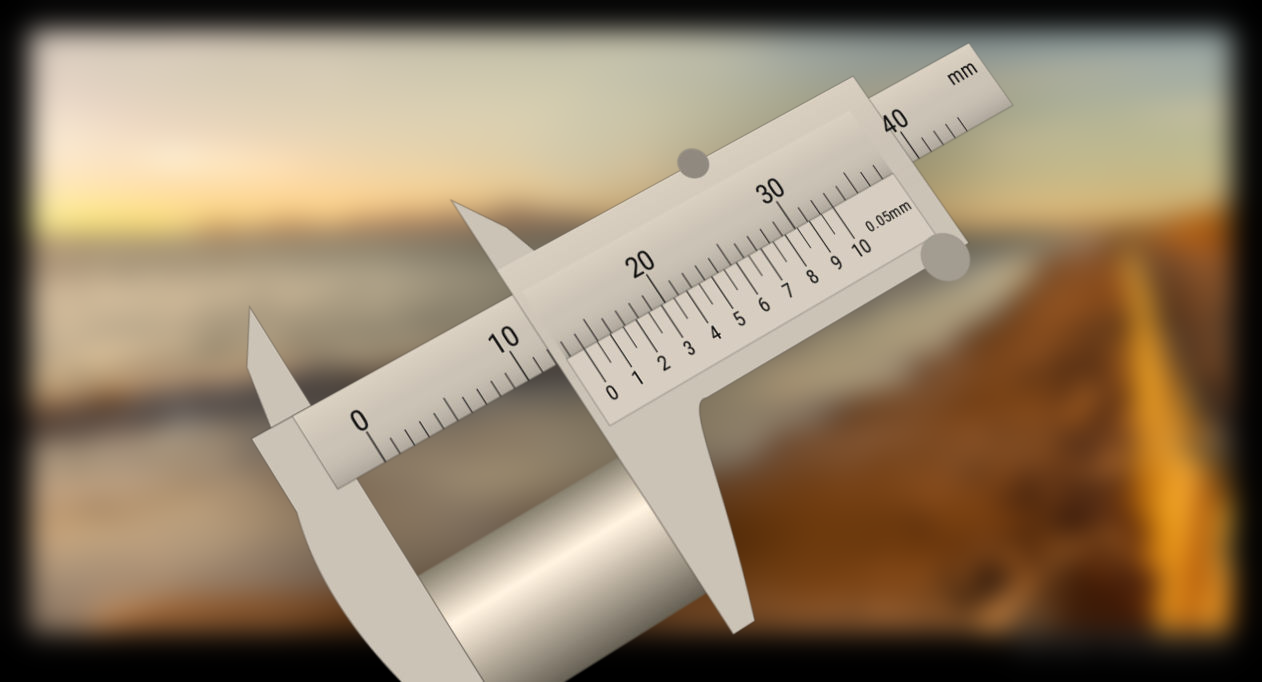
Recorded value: 14.0 (mm)
